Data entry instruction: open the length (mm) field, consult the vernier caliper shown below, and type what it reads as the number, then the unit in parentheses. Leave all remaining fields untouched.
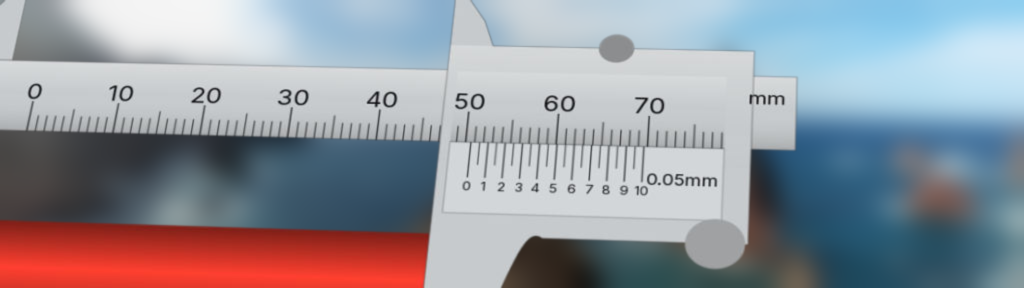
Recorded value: 50.6 (mm)
